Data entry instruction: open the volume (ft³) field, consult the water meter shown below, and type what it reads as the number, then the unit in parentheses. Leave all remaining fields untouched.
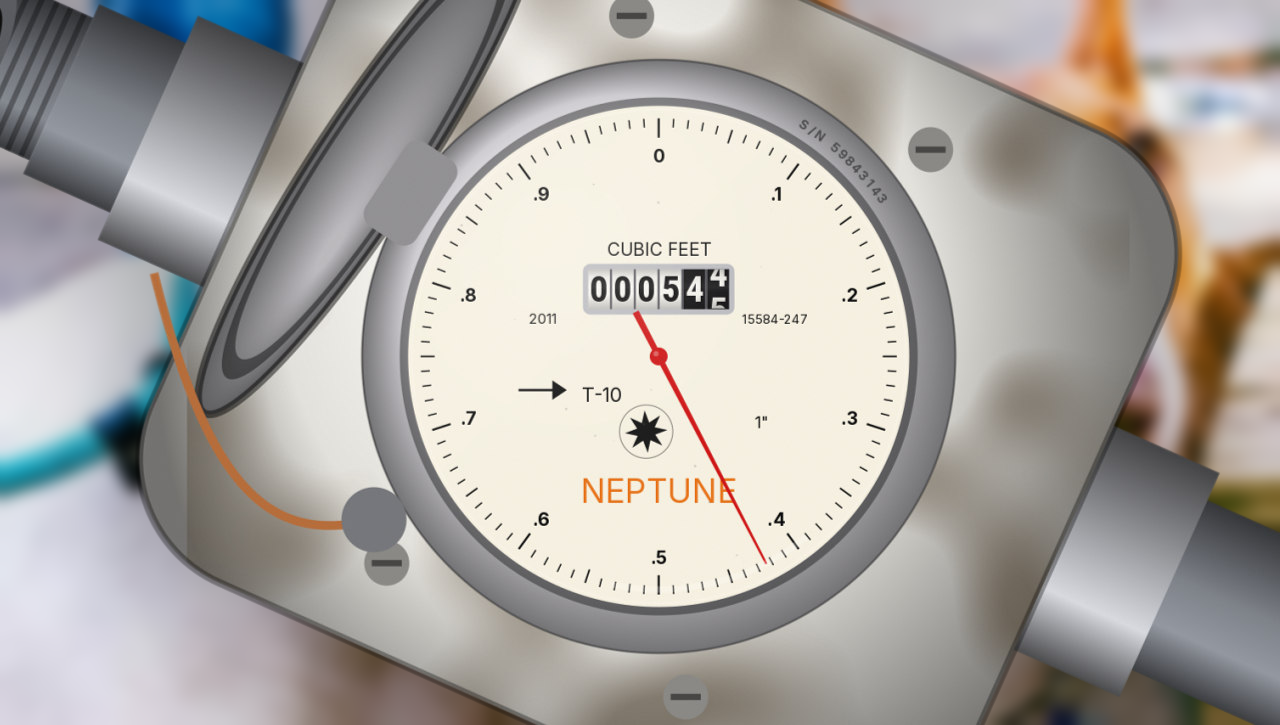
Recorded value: 544.42 (ft³)
